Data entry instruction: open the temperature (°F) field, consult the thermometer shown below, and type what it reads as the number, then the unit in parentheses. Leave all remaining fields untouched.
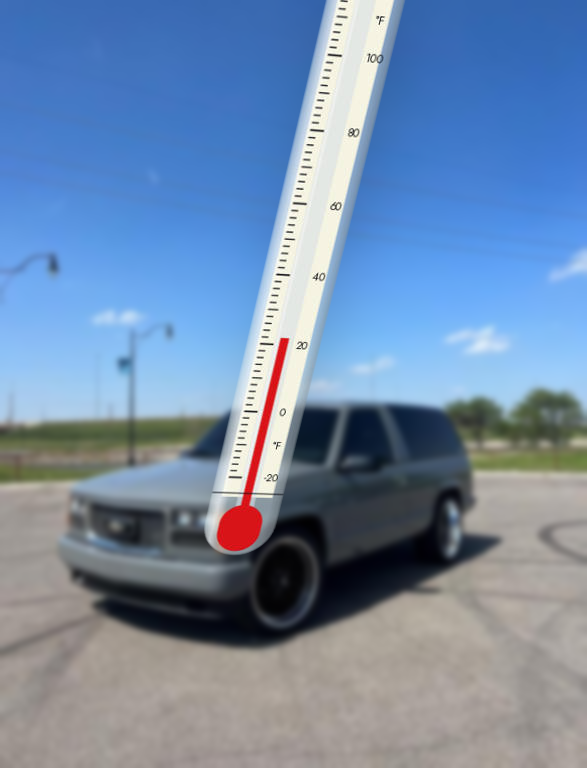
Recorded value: 22 (°F)
